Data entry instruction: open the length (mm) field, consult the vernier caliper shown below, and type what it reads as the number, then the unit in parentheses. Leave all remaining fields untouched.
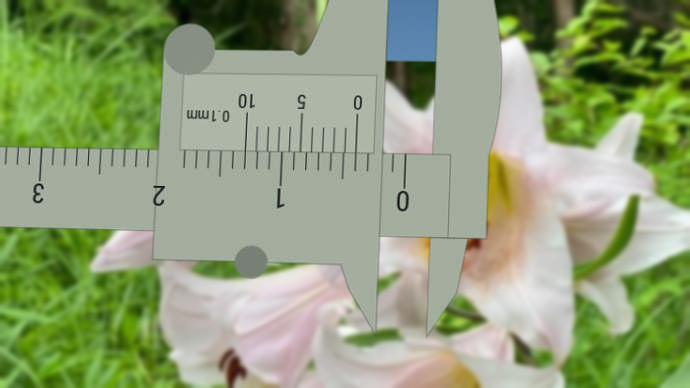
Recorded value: 4.0 (mm)
